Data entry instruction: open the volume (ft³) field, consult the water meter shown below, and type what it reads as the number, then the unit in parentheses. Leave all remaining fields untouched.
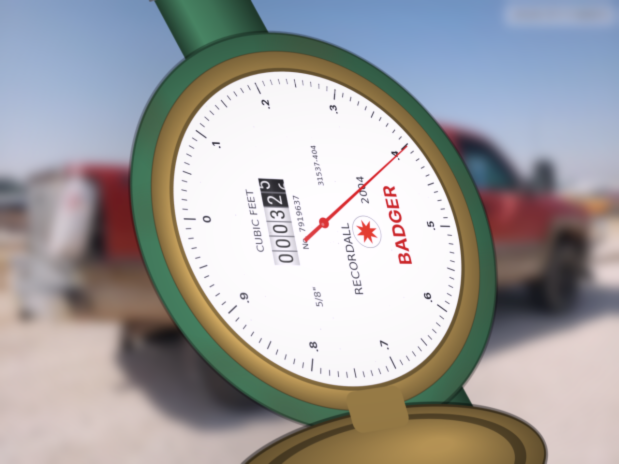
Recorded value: 325.40 (ft³)
